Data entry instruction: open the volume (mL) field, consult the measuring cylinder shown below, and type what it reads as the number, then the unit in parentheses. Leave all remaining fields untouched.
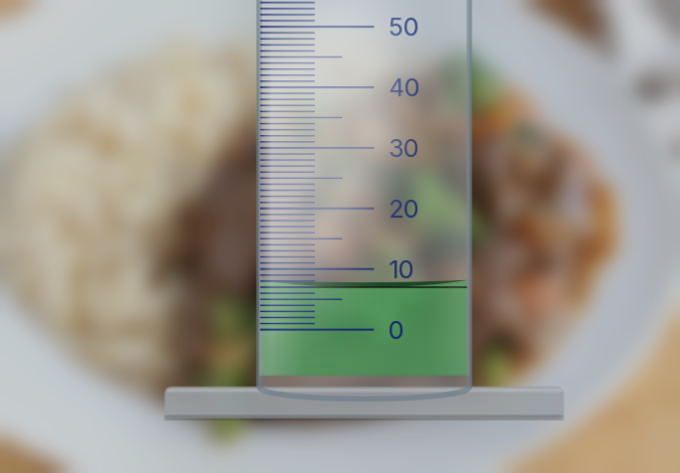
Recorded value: 7 (mL)
